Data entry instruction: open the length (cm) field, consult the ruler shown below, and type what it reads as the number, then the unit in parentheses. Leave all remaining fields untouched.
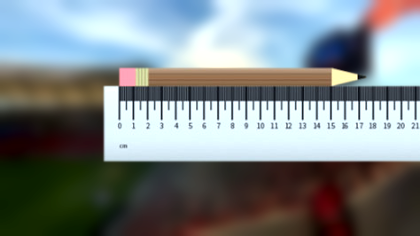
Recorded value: 17.5 (cm)
